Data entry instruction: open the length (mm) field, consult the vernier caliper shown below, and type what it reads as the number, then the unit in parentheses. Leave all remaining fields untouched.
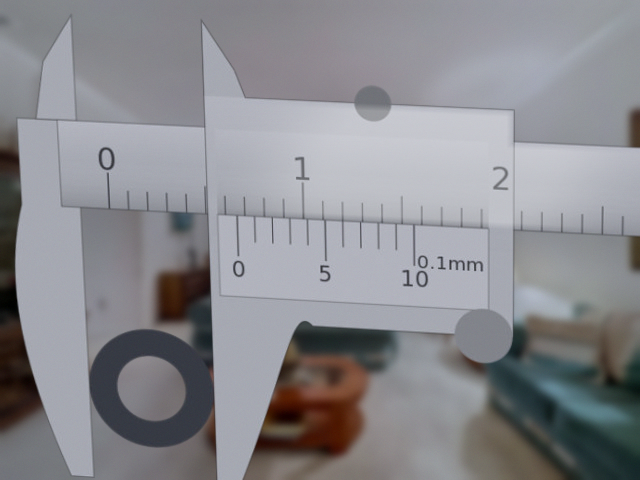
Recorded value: 6.6 (mm)
